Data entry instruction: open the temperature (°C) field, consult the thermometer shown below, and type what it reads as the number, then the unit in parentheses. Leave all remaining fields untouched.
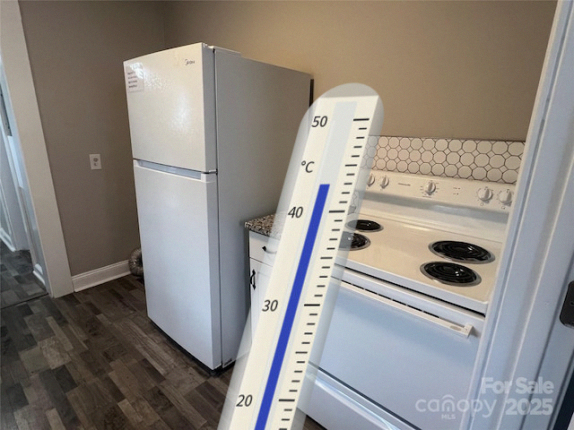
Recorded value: 43 (°C)
